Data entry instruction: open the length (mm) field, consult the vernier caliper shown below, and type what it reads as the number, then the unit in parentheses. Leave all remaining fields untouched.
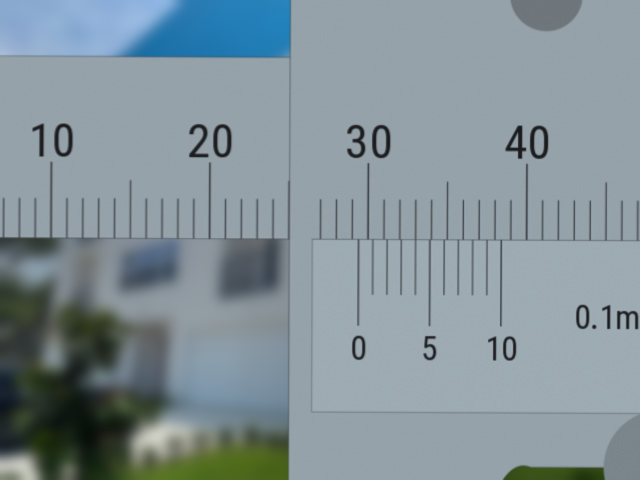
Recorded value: 29.4 (mm)
